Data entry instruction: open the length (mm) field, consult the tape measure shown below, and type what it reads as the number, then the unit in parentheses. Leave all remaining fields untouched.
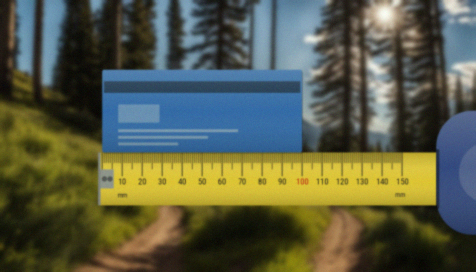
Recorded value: 100 (mm)
